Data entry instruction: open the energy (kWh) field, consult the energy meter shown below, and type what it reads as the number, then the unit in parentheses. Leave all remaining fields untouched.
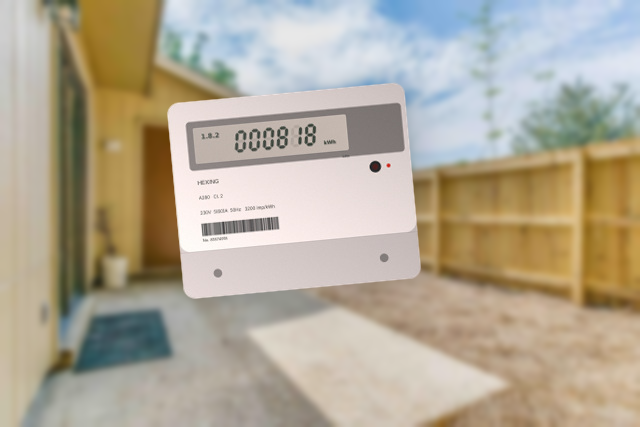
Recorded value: 818 (kWh)
